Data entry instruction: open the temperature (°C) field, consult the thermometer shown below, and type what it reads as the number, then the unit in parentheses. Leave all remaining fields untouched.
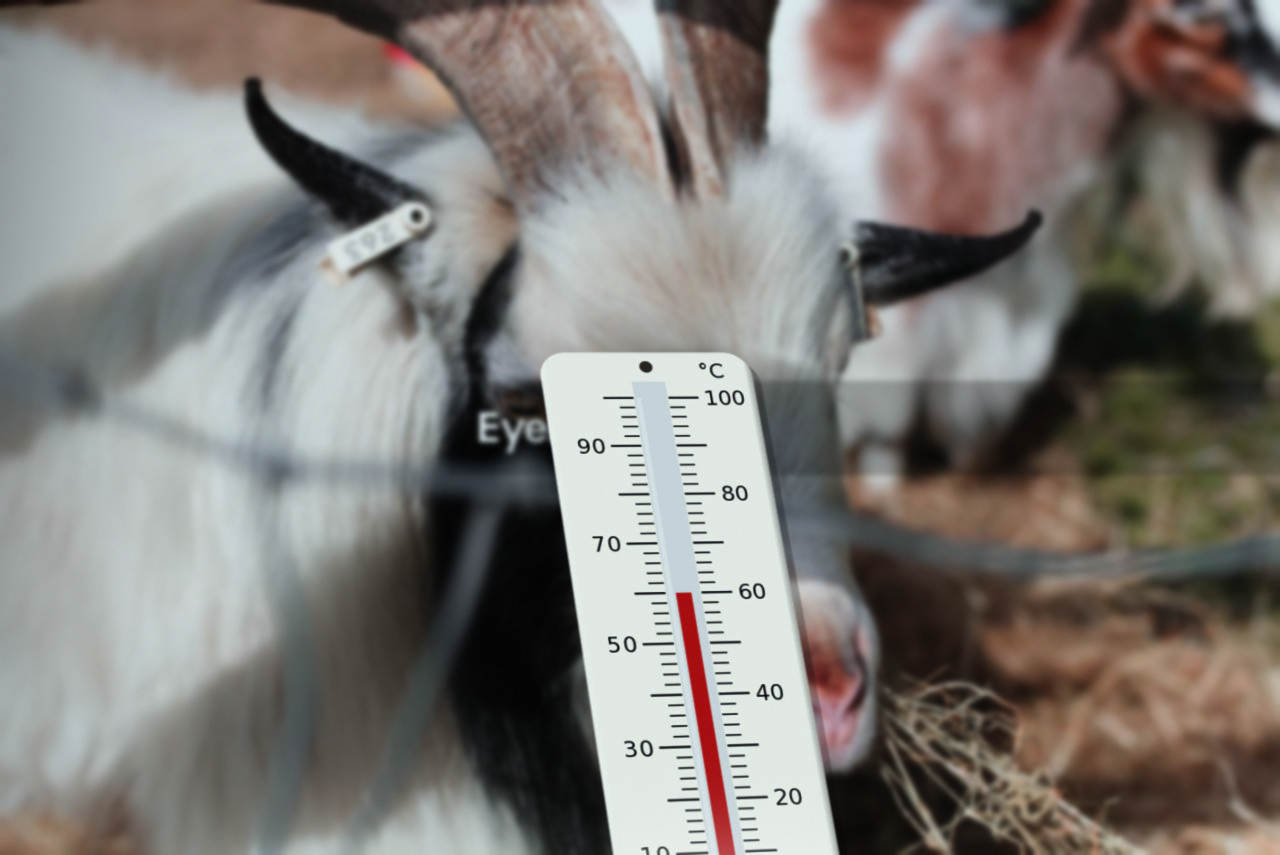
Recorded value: 60 (°C)
